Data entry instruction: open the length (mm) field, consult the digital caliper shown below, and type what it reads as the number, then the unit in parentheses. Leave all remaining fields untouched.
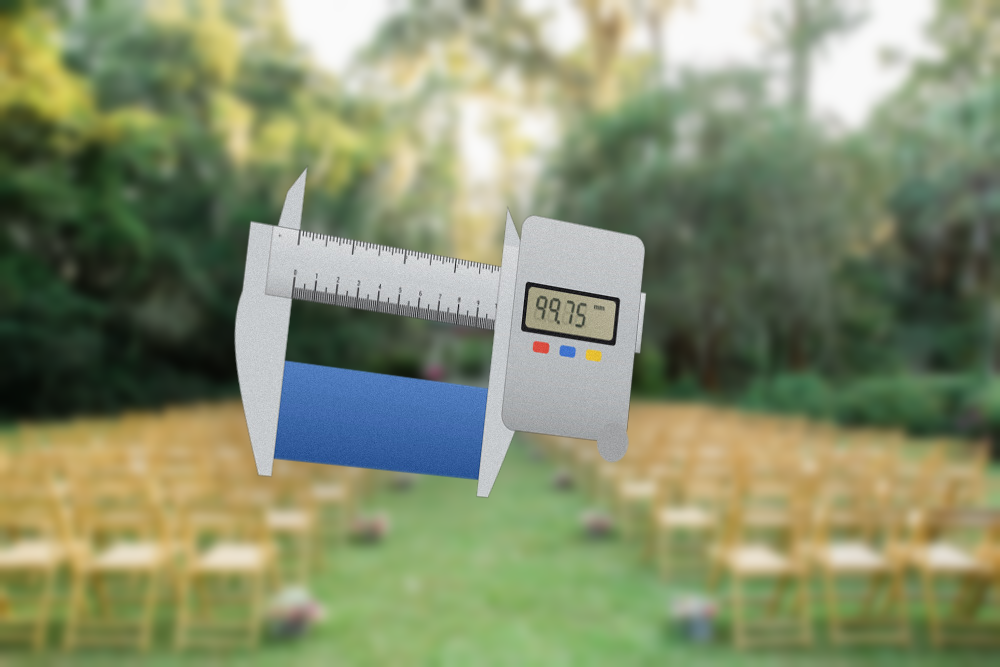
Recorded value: 99.75 (mm)
